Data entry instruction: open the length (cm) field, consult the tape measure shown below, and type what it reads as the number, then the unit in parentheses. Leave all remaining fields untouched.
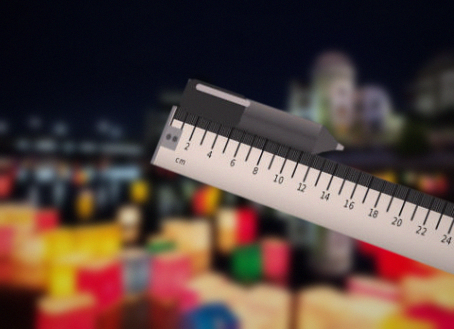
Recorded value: 14 (cm)
